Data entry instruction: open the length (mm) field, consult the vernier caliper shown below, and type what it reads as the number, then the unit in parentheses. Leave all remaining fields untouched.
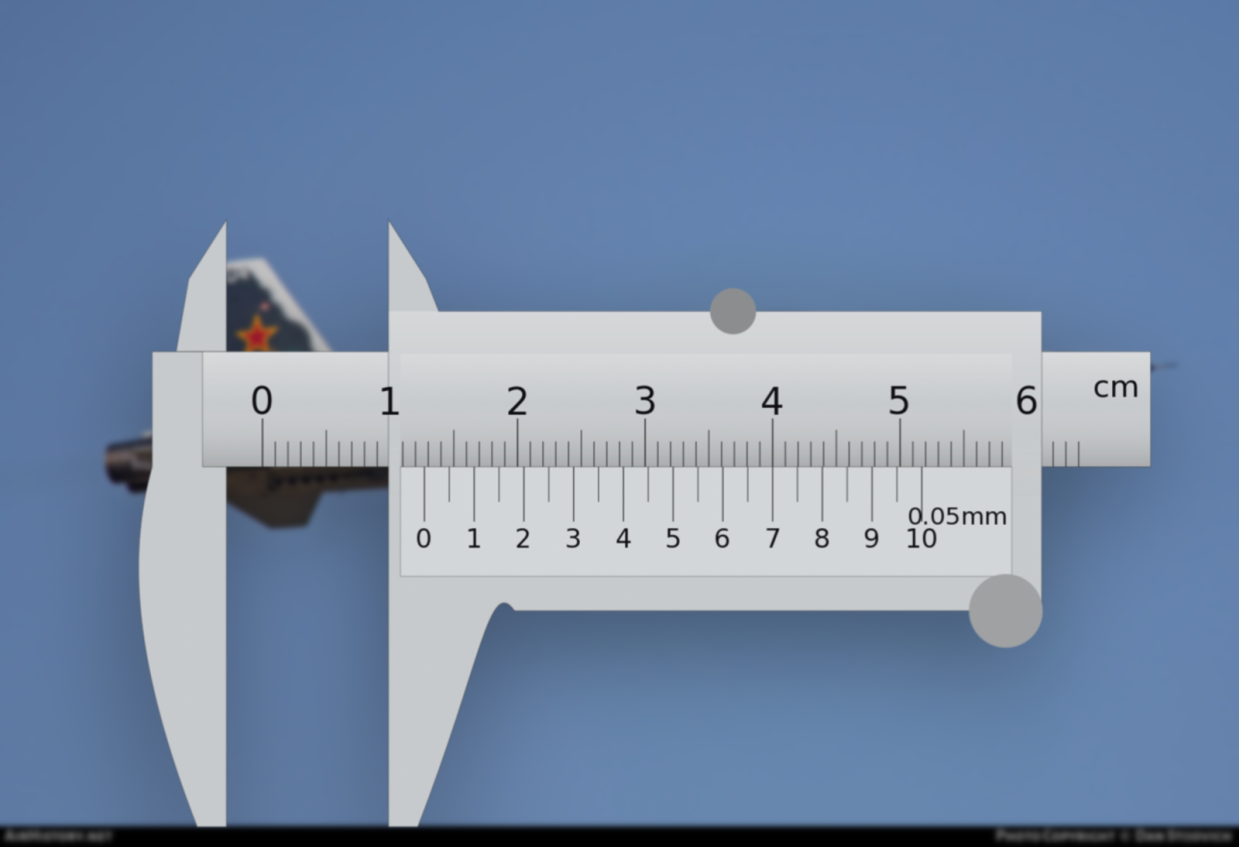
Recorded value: 12.7 (mm)
